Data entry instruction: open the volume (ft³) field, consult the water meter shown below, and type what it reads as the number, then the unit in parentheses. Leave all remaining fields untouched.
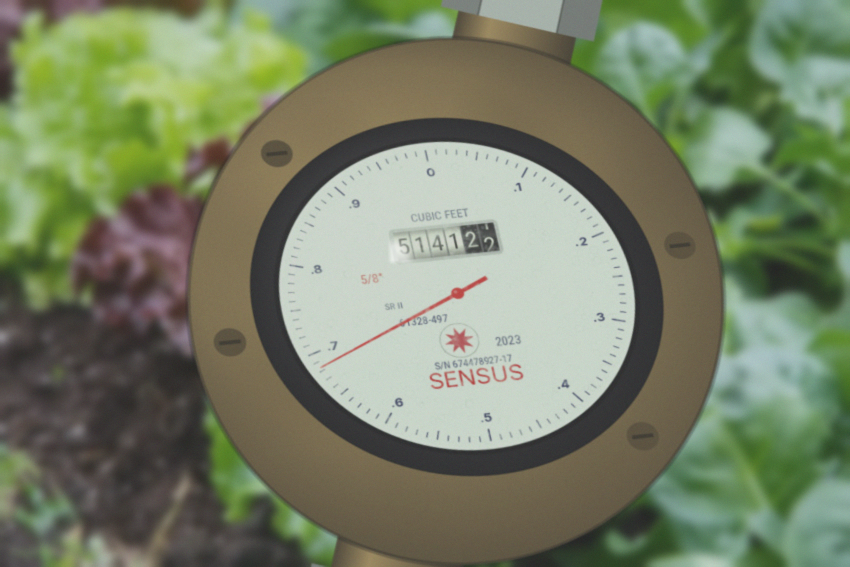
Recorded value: 514121.68 (ft³)
